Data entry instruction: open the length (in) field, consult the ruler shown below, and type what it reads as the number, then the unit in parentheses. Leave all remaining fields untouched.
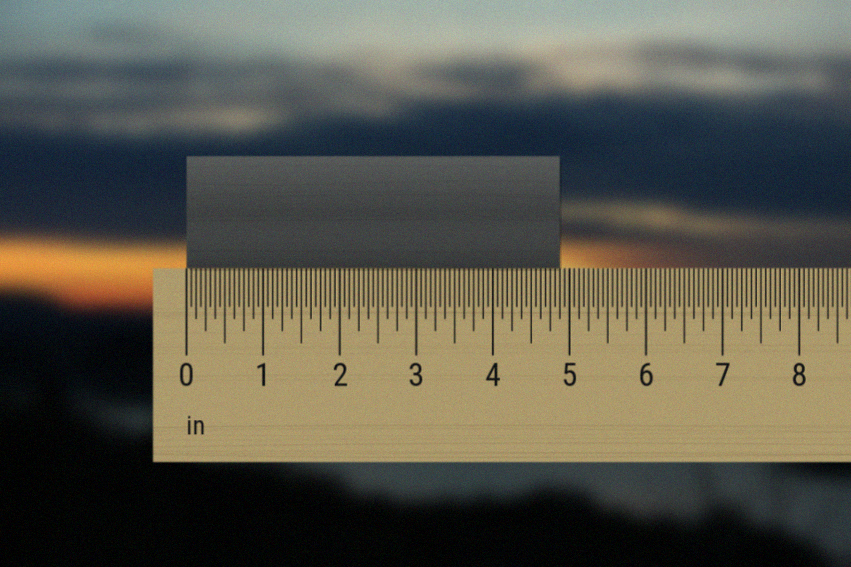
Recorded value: 4.875 (in)
